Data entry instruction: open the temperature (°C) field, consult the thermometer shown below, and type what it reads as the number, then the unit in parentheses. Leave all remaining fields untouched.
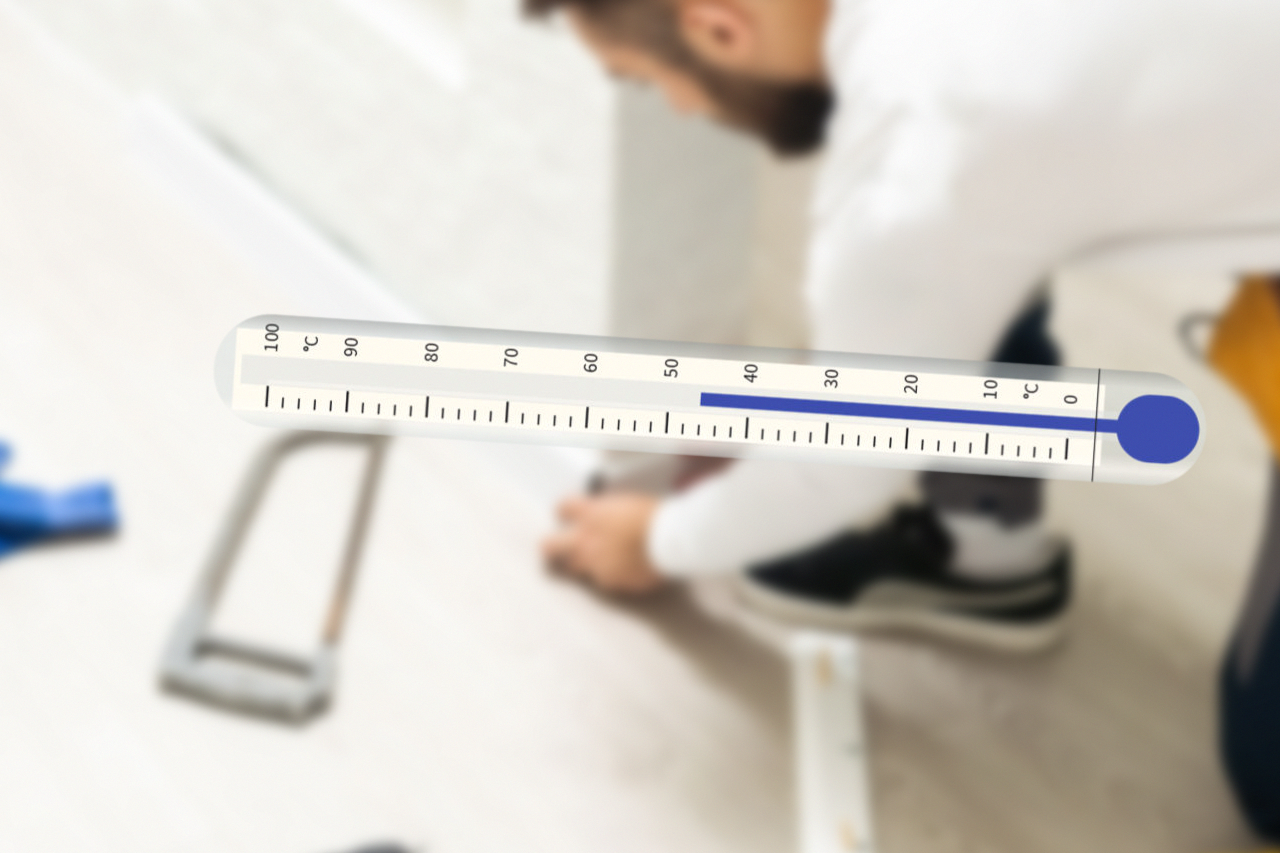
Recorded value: 46 (°C)
